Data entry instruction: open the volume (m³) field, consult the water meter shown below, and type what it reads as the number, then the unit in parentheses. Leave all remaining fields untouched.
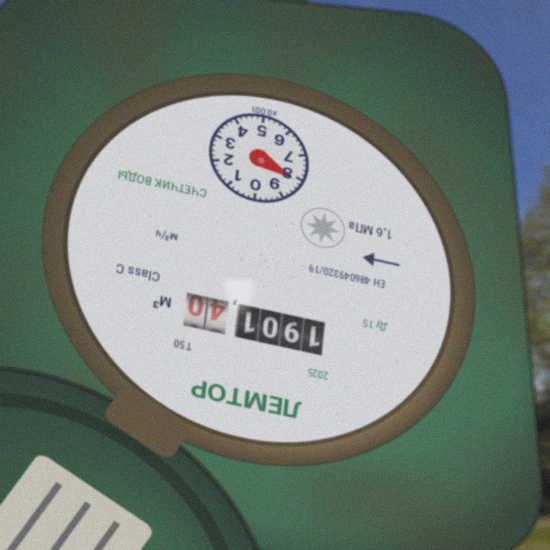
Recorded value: 1901.398 (m³)
